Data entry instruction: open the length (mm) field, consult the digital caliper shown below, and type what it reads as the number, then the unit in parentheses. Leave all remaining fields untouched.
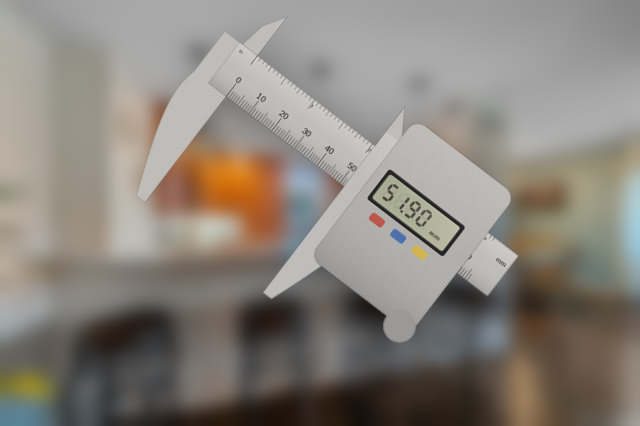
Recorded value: 51.90 (mm)
